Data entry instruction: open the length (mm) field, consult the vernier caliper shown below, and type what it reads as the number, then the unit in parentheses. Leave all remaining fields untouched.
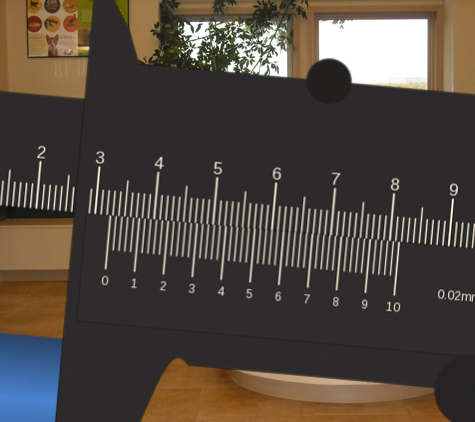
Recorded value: 32.6 (mm)
